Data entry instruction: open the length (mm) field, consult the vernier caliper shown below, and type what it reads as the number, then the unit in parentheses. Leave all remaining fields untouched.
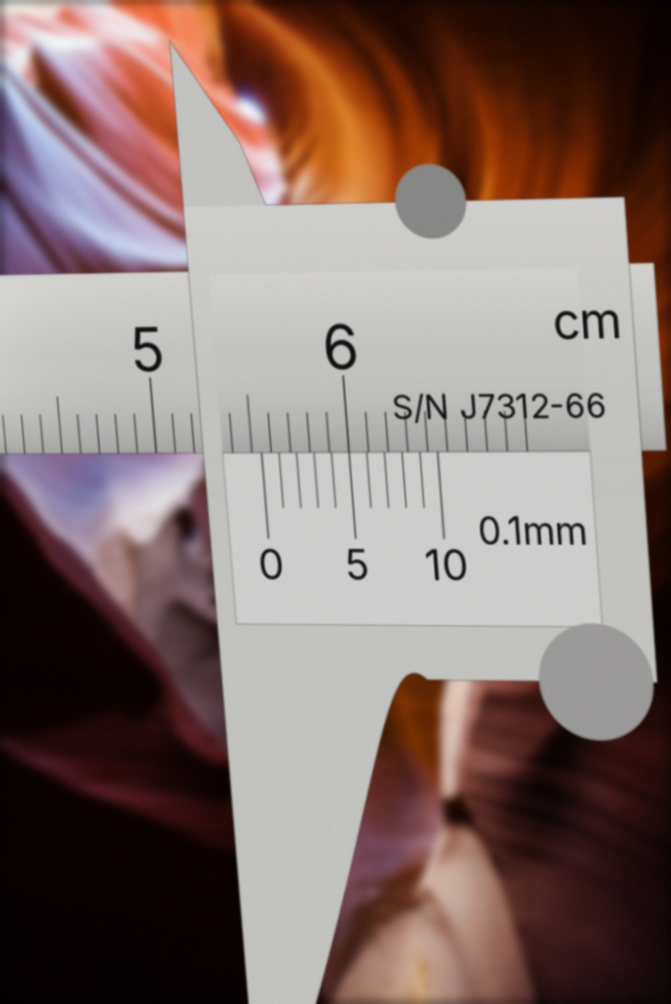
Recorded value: 55.5 (mm)
